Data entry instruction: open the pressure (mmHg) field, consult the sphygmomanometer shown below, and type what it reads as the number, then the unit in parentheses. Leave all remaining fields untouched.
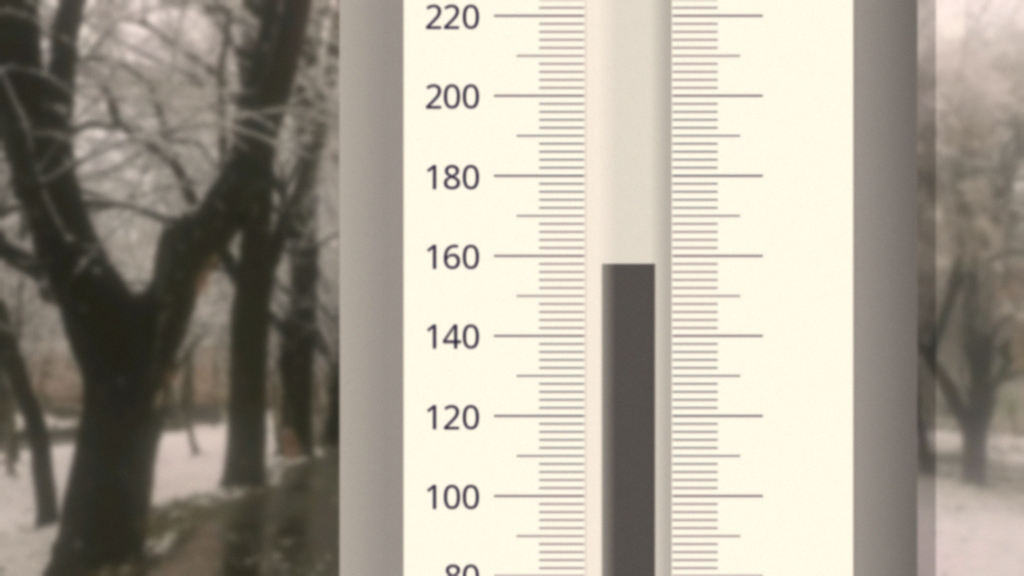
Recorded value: 158 (mmHg)
